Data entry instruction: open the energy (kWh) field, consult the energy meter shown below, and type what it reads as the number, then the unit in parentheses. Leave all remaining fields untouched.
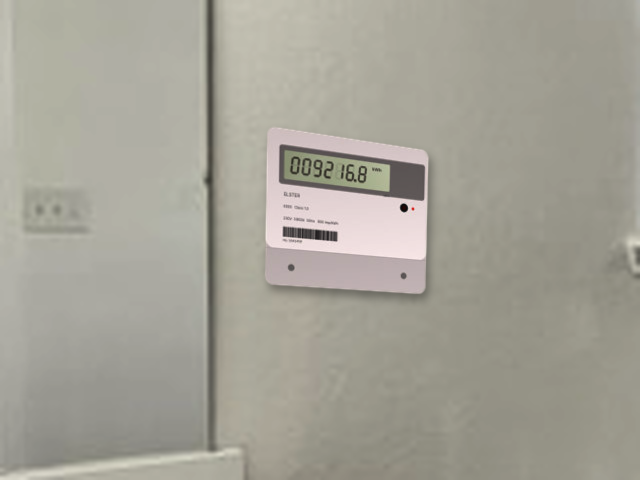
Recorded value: 9216.8 (kWh)
